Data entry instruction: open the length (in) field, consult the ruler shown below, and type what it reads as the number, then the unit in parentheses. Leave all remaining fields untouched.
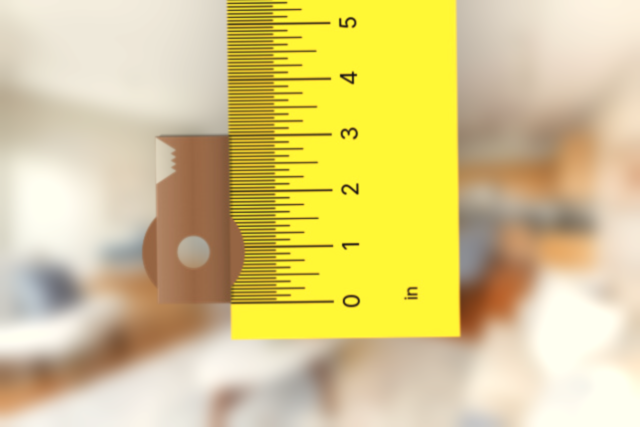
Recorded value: 3 (in)
